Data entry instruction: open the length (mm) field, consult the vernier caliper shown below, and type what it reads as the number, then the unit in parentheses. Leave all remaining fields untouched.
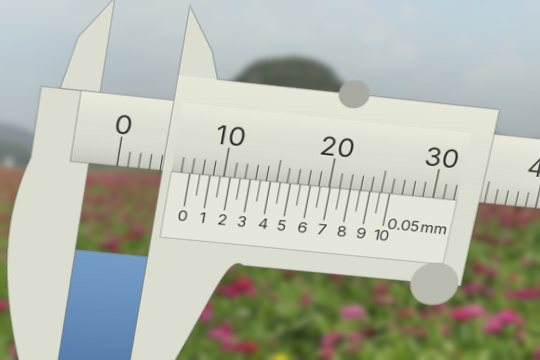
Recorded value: 6.8 (mm)
